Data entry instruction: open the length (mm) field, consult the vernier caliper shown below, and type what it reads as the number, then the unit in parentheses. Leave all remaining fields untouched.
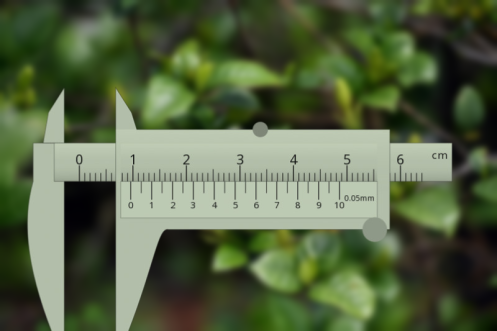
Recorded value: 9.6 (mm)
